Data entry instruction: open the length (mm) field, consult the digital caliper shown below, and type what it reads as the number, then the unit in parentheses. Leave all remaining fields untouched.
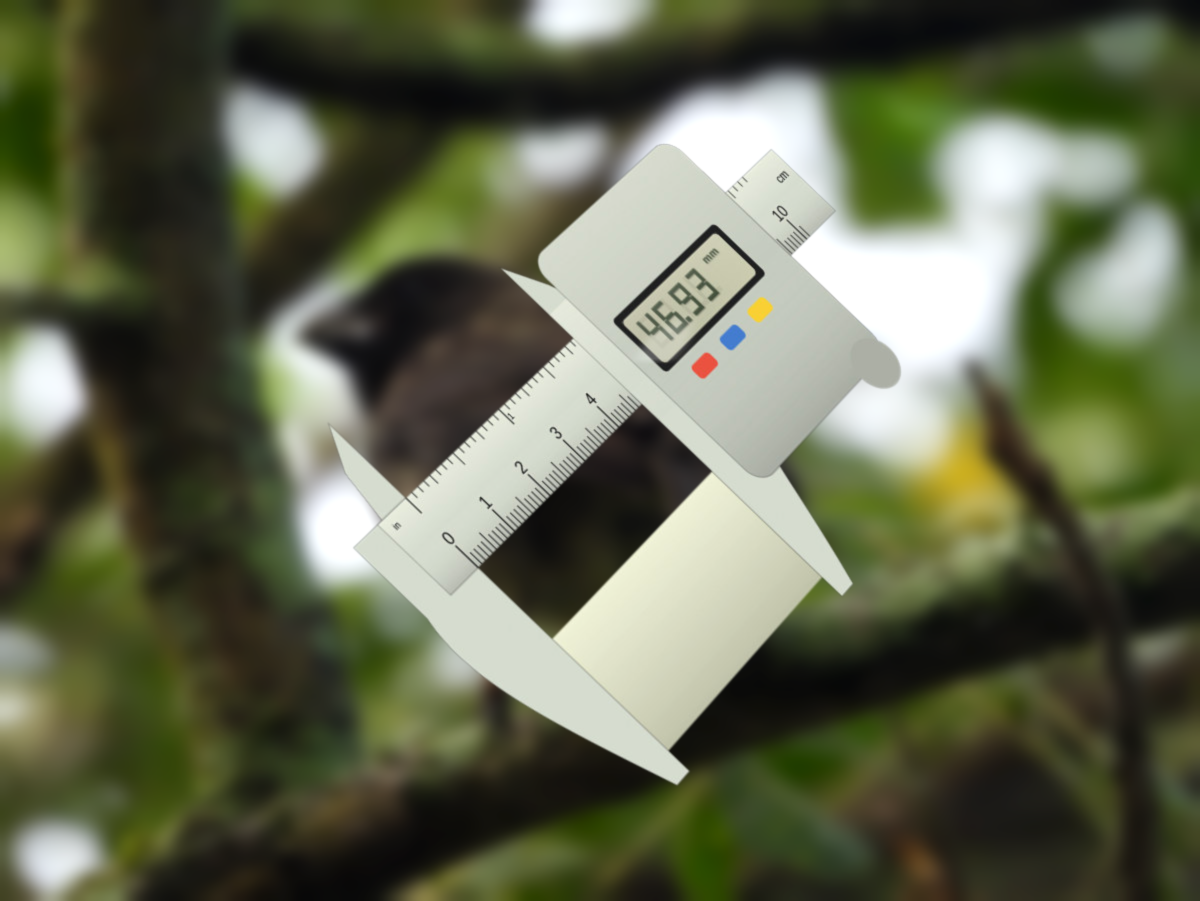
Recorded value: 46.93 (mm)
